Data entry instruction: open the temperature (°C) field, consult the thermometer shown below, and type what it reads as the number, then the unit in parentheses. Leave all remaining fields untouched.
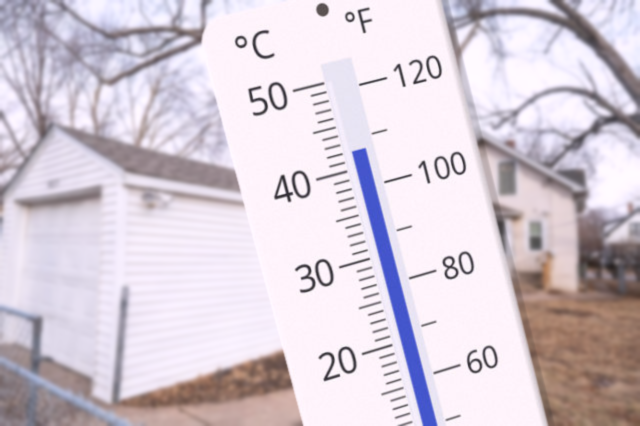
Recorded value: 42 (°C)
